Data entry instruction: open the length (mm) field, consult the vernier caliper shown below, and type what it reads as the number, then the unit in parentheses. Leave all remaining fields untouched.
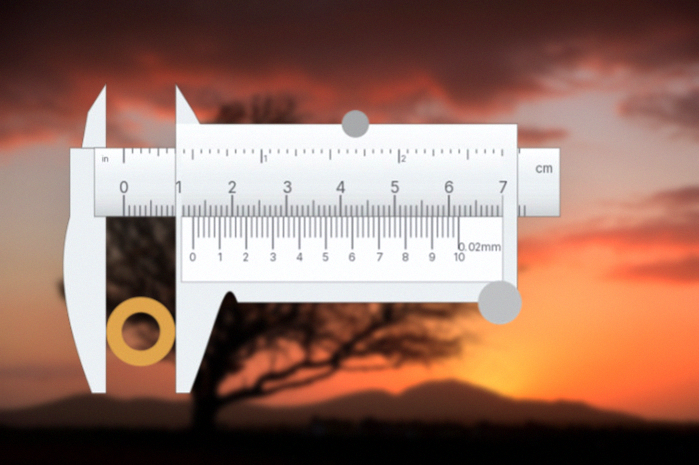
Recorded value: 12.8 (mm)
